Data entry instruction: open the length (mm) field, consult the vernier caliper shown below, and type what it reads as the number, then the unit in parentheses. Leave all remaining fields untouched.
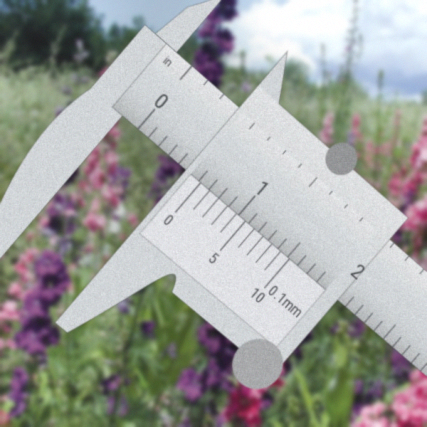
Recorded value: 6.2 (mm)
